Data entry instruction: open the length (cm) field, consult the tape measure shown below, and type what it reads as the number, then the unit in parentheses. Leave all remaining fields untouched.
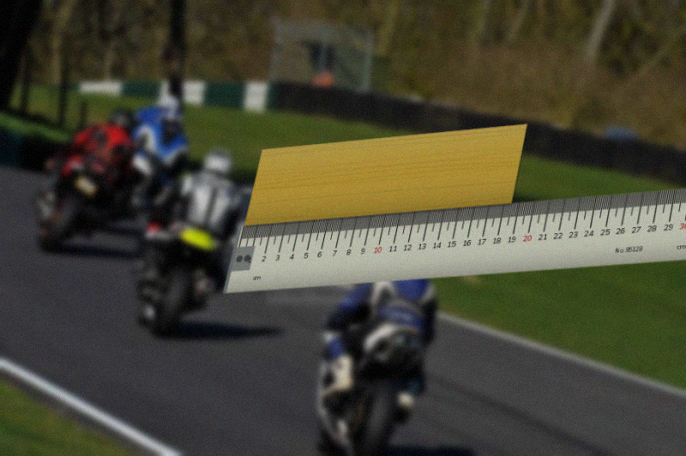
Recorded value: 18.5 (cm)
